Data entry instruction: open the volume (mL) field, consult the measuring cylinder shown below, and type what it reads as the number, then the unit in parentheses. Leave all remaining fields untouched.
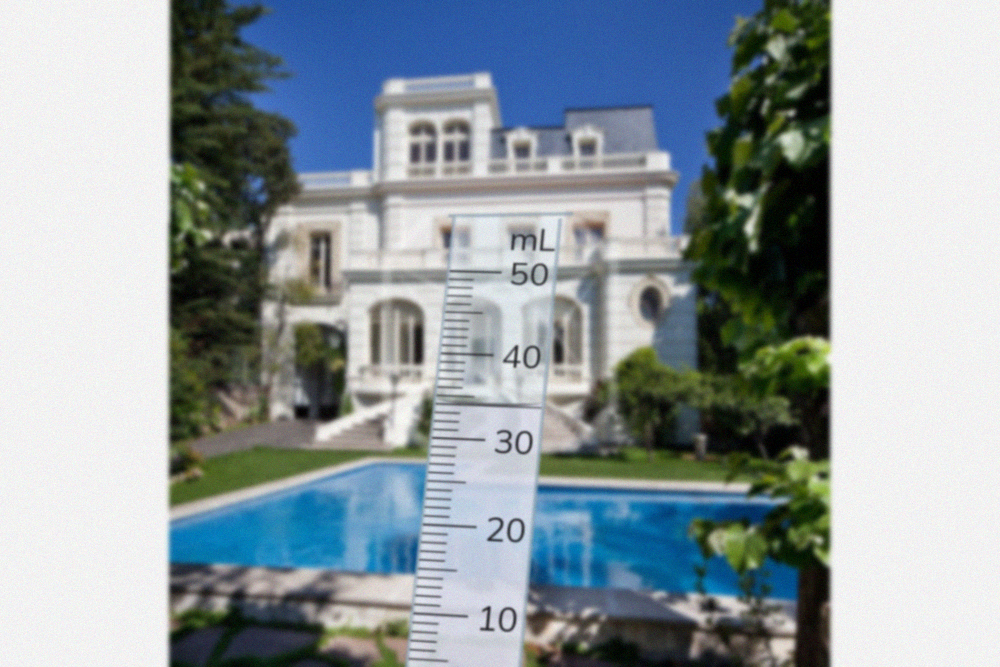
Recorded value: 34 (mL)
